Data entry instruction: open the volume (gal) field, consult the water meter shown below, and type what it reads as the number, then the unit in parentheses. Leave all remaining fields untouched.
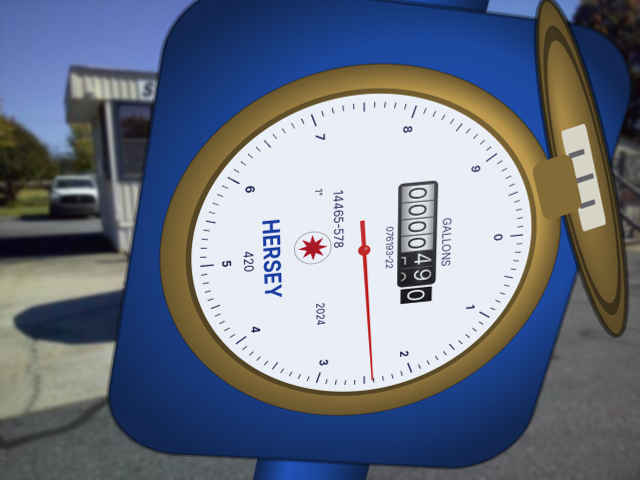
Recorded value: 492.4 (gal)
